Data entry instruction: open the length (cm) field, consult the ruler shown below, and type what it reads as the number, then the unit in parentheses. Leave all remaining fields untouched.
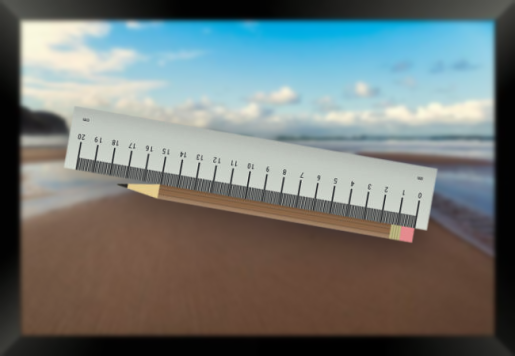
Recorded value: 17.5 (cm)
